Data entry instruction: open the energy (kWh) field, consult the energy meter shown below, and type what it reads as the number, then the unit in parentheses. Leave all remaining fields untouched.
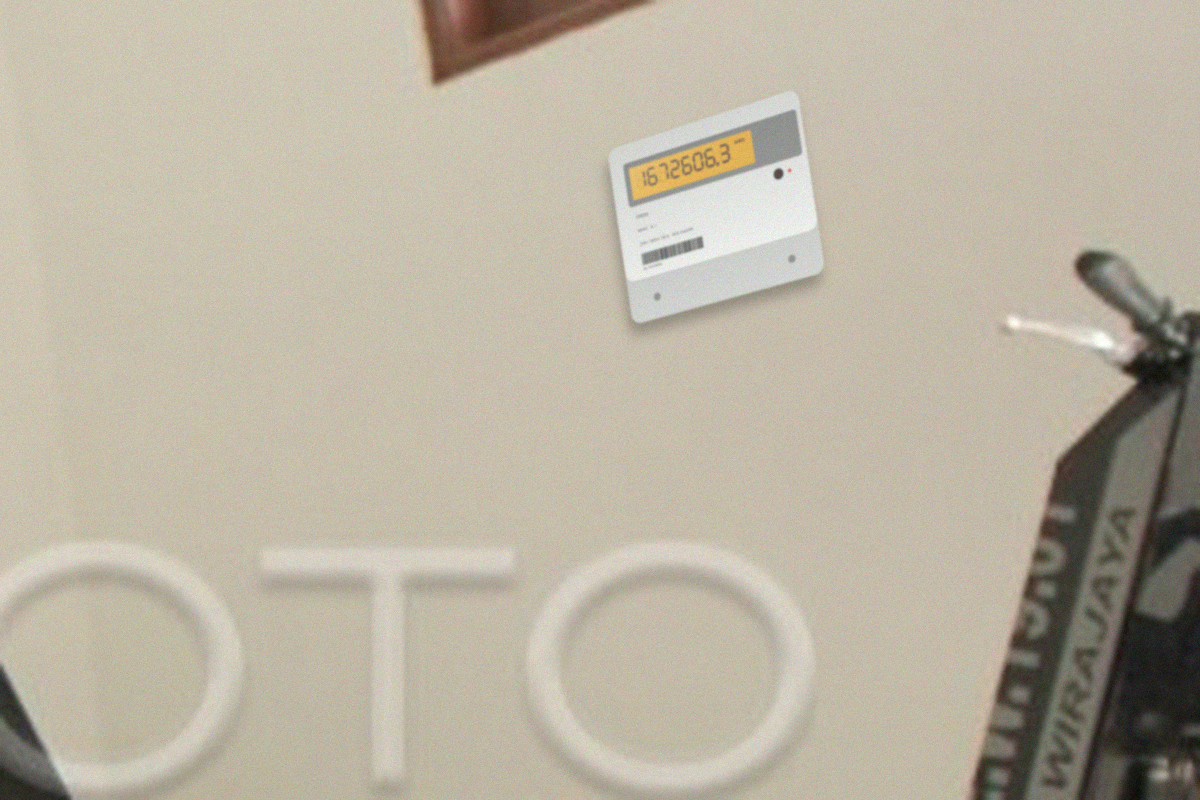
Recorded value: 1672606.3 (kWh)
